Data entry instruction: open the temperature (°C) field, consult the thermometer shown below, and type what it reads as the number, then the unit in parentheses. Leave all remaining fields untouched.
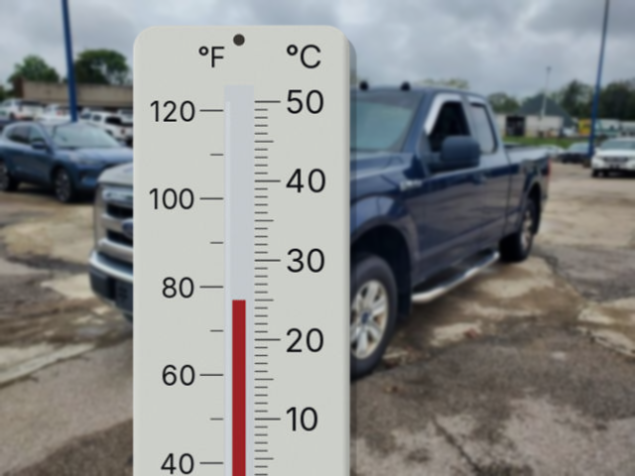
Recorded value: 25 (°C)
